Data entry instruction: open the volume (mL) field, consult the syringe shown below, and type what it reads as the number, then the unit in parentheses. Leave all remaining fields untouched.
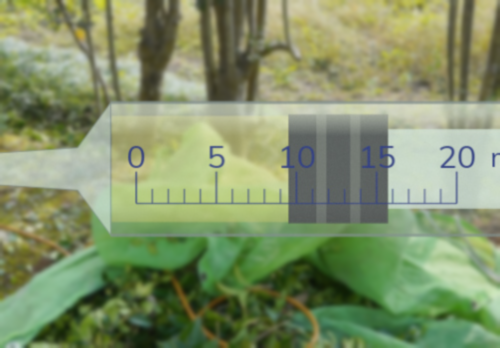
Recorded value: 9.5 (mL)
